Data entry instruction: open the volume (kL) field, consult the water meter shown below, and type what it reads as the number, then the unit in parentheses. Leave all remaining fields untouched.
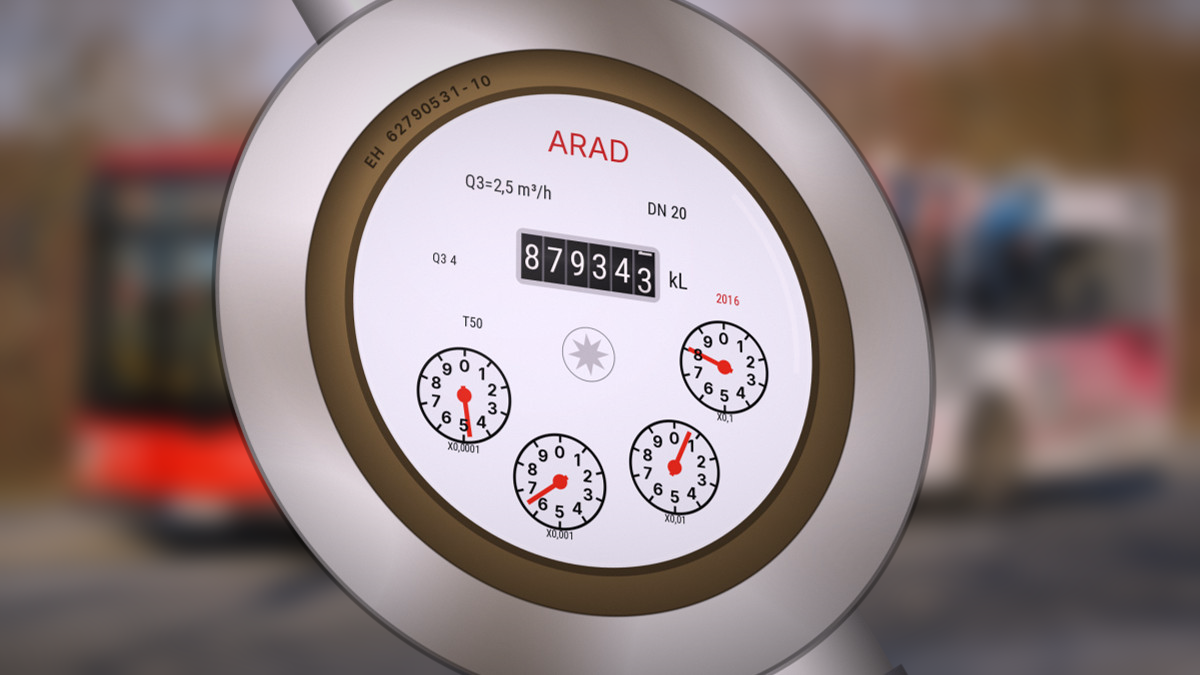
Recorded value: 879342.8064 (kL)
